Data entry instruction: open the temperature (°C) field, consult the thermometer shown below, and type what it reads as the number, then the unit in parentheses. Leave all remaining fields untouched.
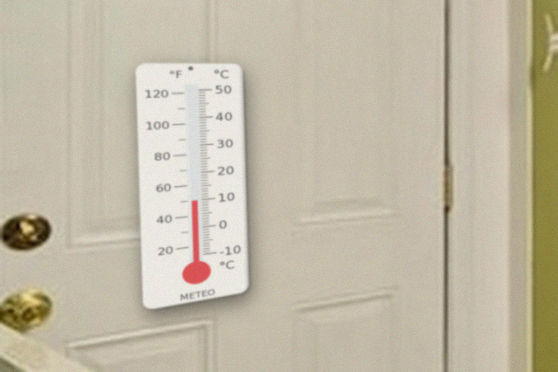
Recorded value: 10 (°C)
